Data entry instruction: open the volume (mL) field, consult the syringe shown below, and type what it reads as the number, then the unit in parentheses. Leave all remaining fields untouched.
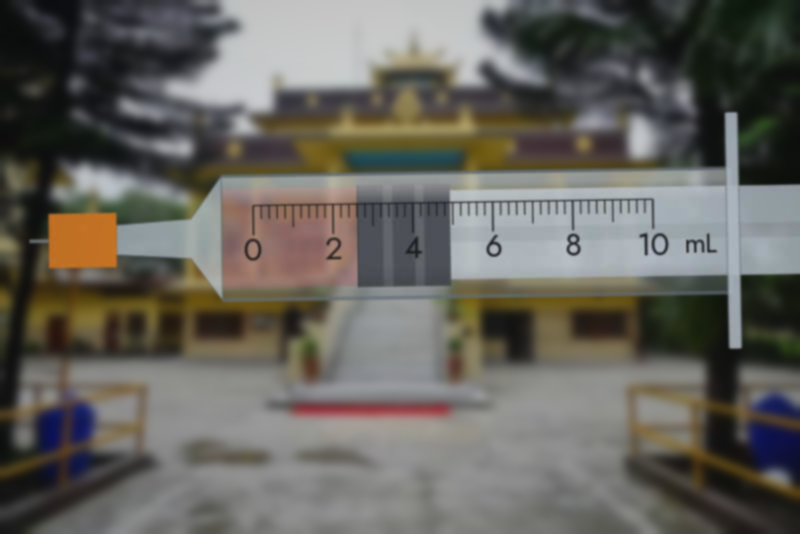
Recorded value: 2.6 (mL)
